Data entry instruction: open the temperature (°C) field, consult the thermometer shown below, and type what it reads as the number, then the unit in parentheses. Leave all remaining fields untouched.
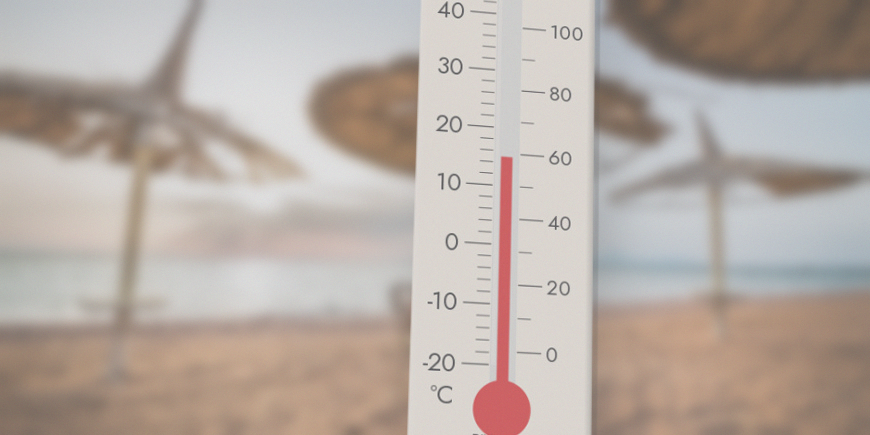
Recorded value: 15 (°C)
